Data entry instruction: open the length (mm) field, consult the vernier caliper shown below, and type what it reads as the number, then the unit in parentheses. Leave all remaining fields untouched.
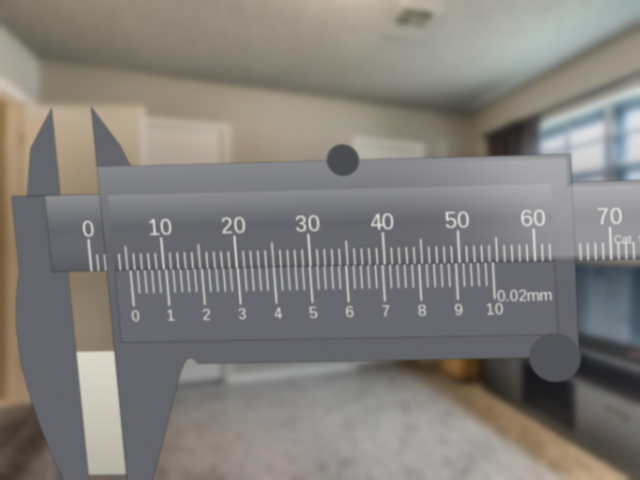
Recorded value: 5.4 (mm)
